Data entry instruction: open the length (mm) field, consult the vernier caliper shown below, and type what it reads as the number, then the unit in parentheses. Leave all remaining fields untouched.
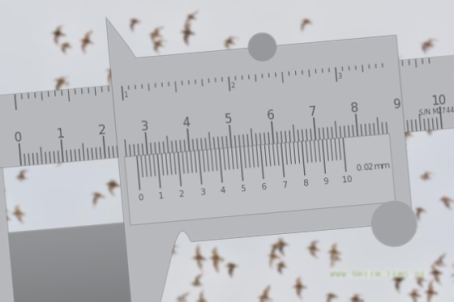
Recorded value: 27.5 (mm)
